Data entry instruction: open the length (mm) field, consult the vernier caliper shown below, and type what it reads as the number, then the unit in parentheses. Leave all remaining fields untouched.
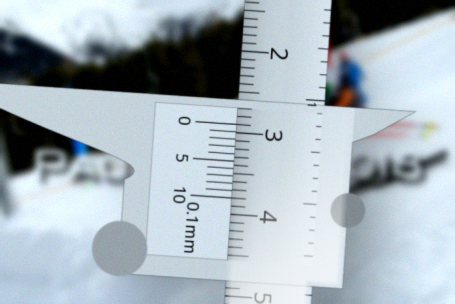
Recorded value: 29.0 (mm)
